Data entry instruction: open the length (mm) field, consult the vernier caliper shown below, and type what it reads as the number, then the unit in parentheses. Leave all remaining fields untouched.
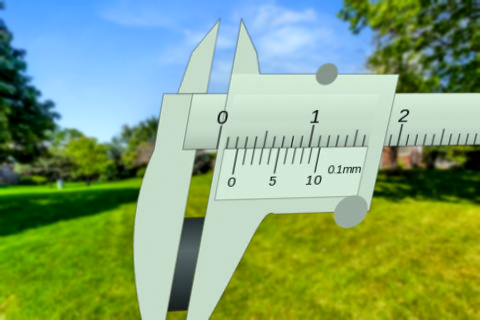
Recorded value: 2.2 (mm)
